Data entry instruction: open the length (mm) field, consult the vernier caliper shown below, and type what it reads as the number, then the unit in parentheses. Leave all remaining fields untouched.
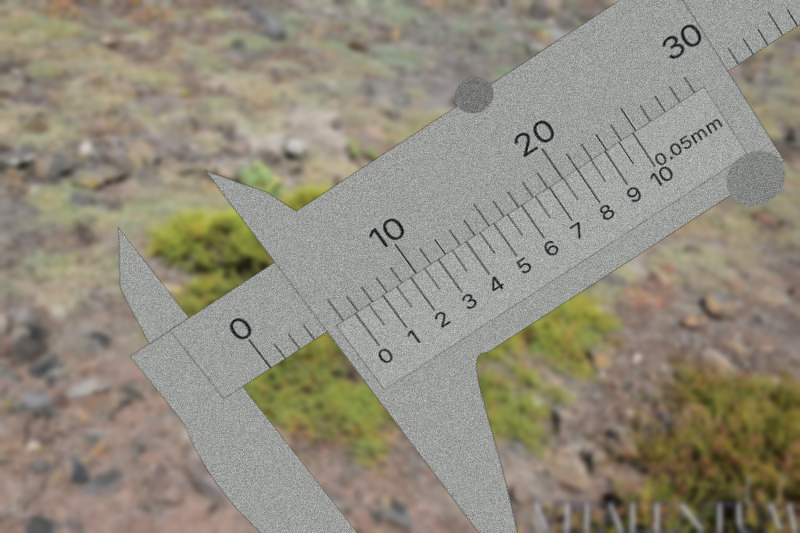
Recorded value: 5.8 (mm)
